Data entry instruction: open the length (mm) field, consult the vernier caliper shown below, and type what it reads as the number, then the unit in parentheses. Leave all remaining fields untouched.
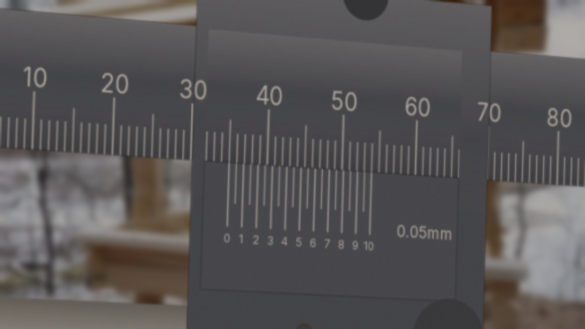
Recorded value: 35.0 (mm)
